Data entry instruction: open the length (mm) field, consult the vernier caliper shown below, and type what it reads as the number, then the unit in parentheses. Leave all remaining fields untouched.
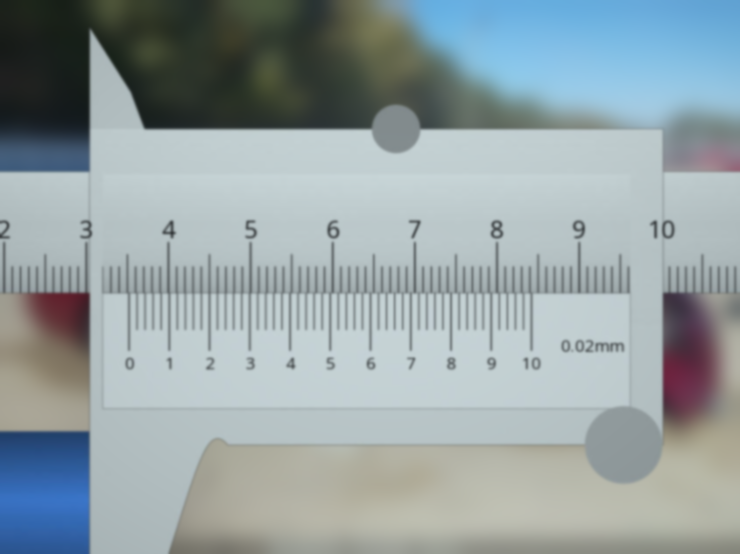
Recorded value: 35.2 (mm)
